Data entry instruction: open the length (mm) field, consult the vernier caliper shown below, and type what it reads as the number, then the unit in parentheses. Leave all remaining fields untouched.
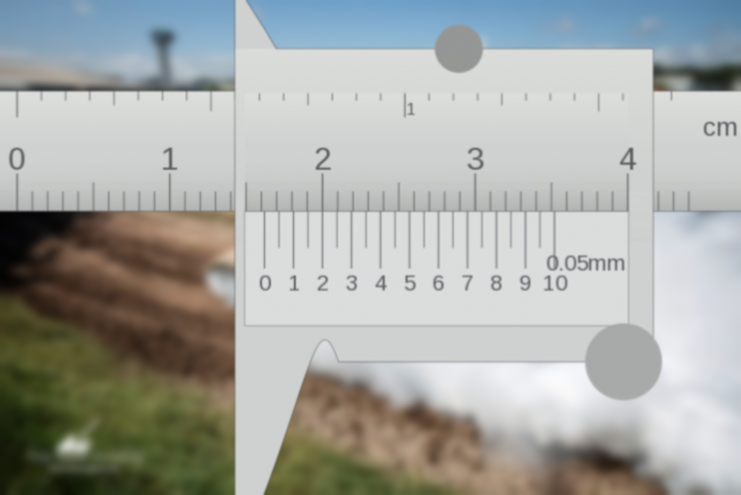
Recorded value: 16.2 (mm)
